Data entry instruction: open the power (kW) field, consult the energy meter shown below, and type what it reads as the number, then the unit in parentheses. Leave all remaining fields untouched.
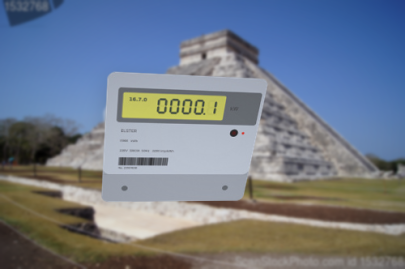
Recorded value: 0.1 (kW)
